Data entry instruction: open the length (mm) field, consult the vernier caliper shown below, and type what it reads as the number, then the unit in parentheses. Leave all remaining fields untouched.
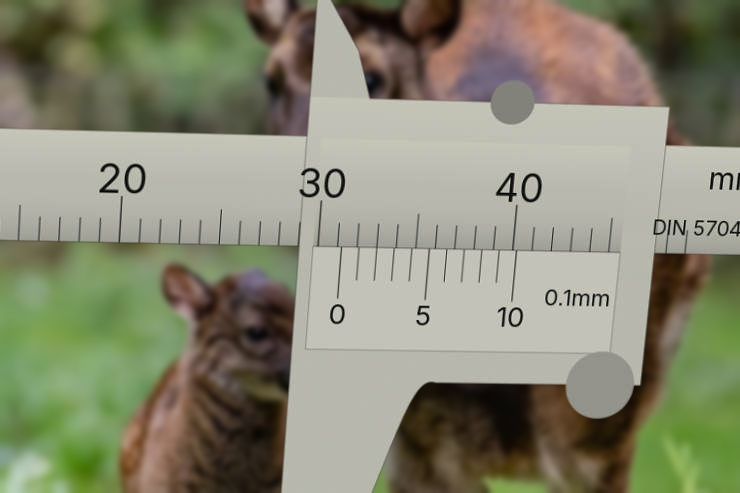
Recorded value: 31.2 (mm)
